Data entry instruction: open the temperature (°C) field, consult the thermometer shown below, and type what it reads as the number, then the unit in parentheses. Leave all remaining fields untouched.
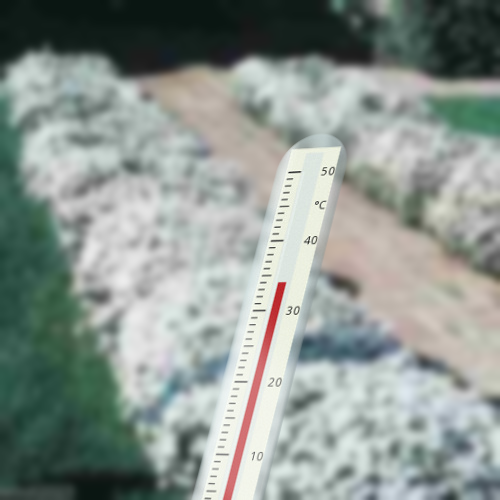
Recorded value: 34 (°C)
